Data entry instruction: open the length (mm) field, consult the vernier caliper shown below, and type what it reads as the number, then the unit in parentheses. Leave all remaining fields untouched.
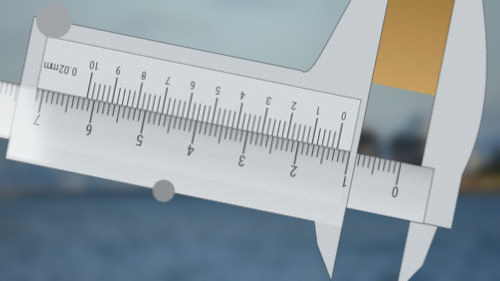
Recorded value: 12.5 (mm)
